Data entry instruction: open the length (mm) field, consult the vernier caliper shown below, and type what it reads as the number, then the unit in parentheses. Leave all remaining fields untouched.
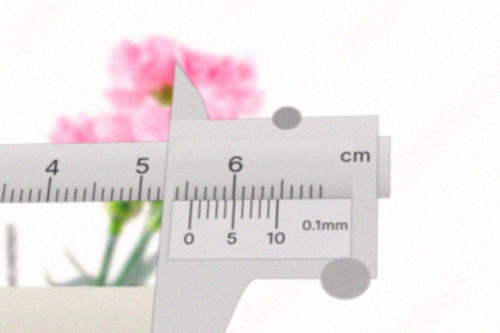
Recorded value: 55.6 (mm)
